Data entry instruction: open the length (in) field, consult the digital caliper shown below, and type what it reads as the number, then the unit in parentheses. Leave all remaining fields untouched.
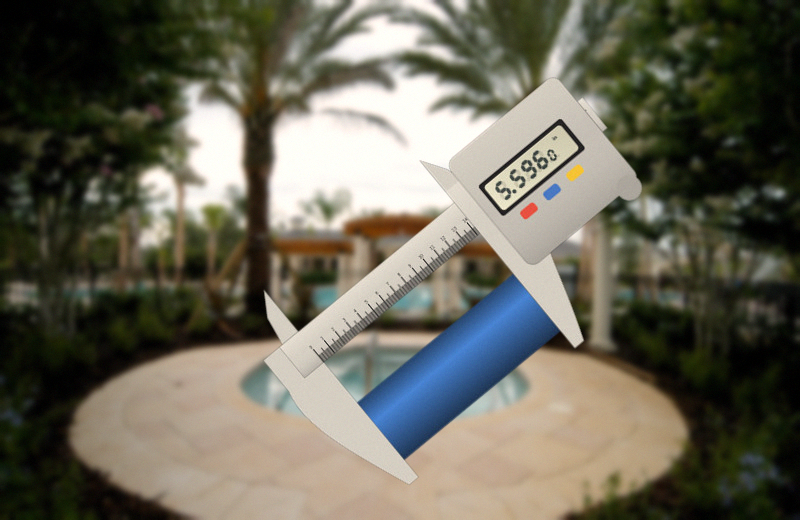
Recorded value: 5.5960 (in)
